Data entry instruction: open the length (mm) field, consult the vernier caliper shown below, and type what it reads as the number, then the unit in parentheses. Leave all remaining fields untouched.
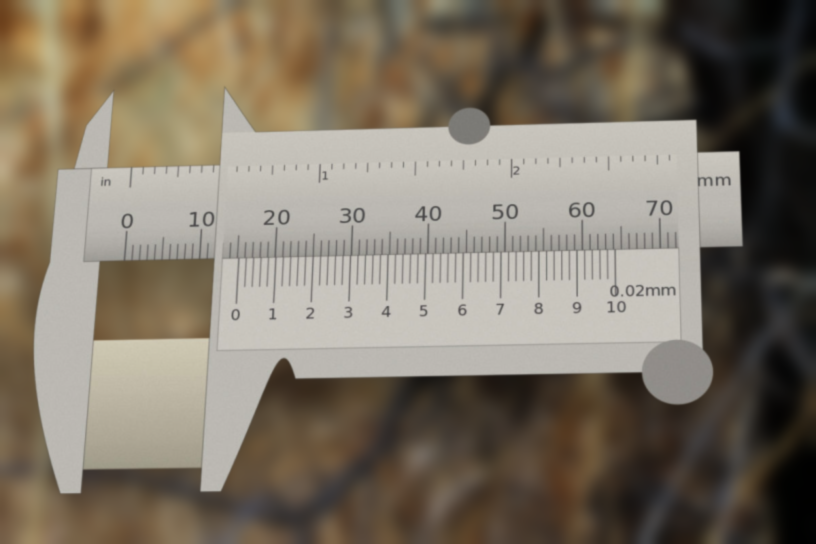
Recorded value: 15.2 (mm)
